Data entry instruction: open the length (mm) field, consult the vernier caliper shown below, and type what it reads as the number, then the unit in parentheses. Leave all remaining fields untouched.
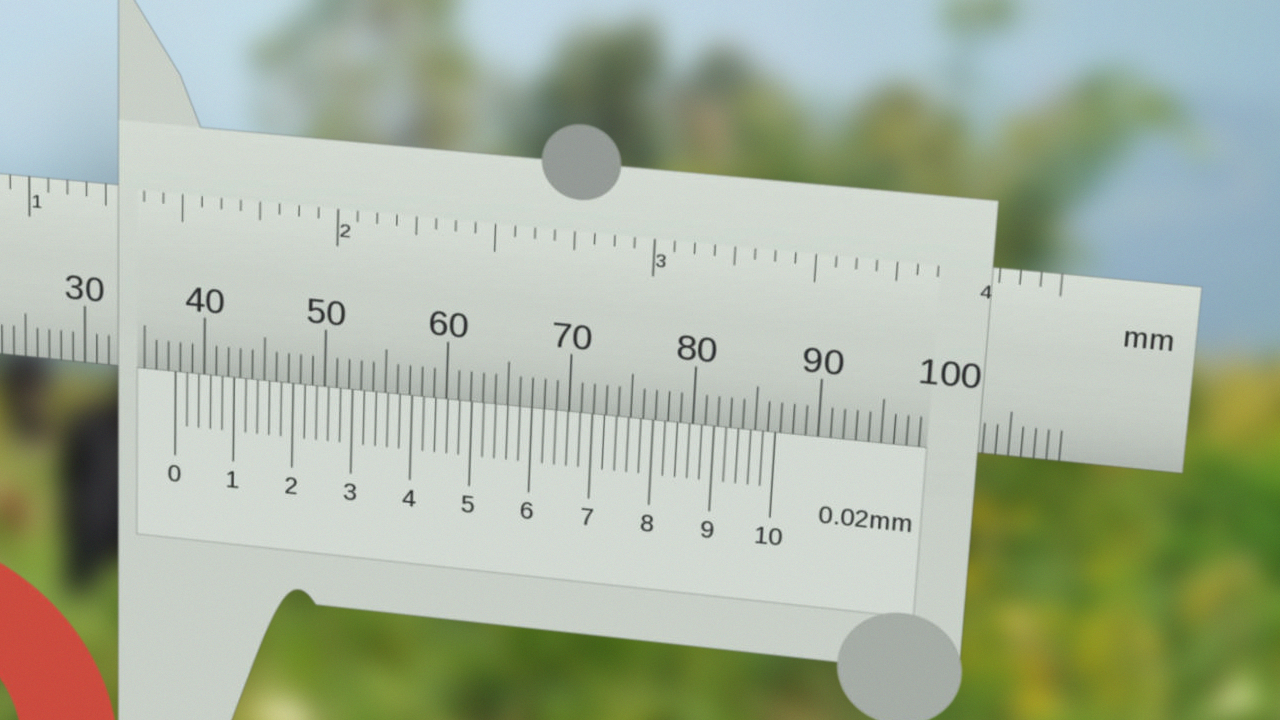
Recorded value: 37.6 (mm)
